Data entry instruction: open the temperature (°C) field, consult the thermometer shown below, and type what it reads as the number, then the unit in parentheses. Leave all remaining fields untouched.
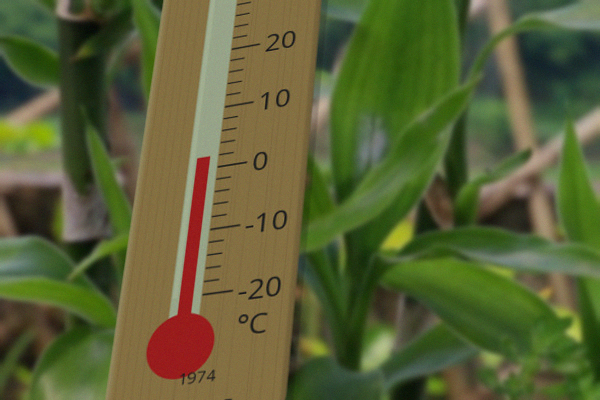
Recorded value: 2 (°C)
